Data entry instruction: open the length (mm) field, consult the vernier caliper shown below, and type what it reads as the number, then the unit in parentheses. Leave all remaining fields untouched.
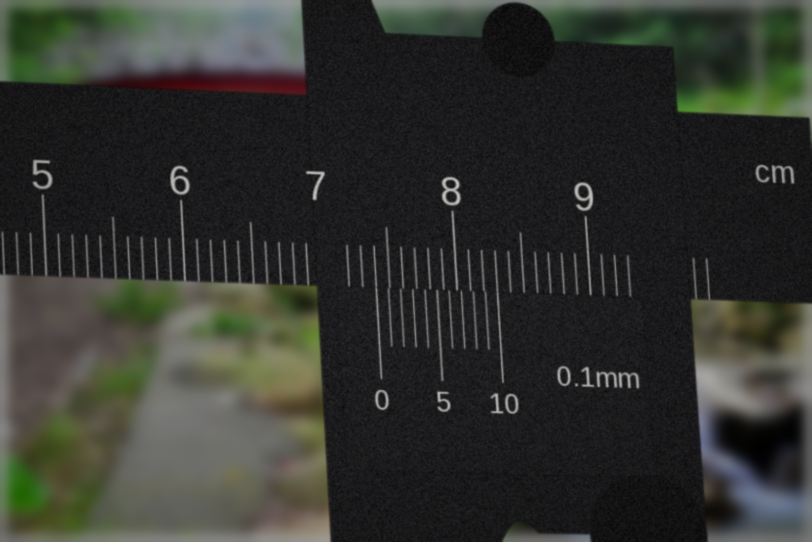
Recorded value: 74.0 (mm)
